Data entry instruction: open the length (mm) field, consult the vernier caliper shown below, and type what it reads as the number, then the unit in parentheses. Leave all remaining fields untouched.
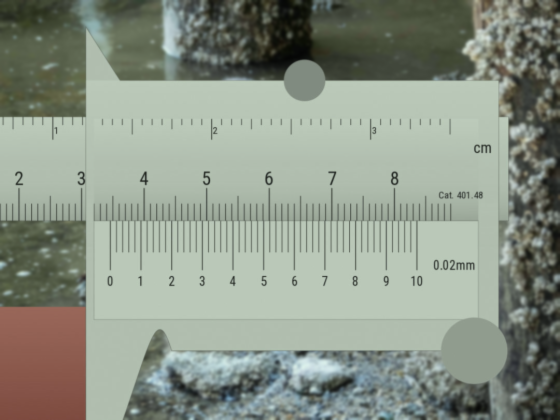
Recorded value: 34.6 (mm)
